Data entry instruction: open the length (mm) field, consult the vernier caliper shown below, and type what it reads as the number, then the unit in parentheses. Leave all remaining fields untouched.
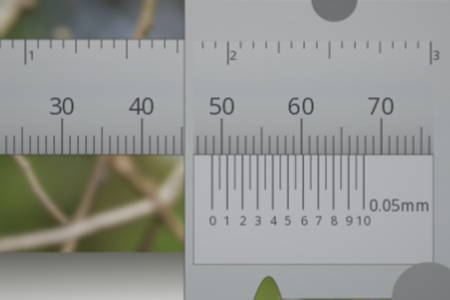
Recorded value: 48.8 (mm)
